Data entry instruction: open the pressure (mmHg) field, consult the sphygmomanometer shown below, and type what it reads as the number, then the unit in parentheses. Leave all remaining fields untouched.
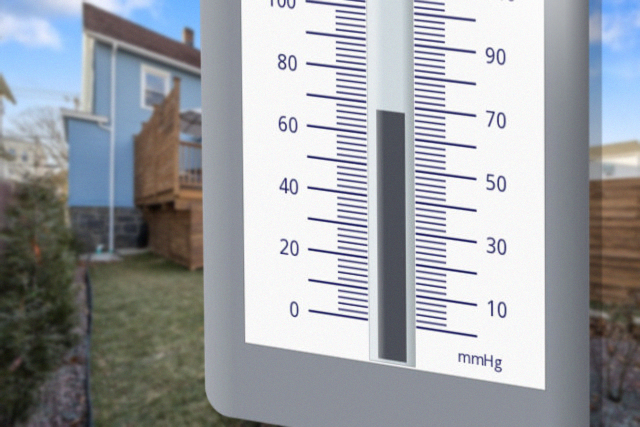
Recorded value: 68 (mmHg)
